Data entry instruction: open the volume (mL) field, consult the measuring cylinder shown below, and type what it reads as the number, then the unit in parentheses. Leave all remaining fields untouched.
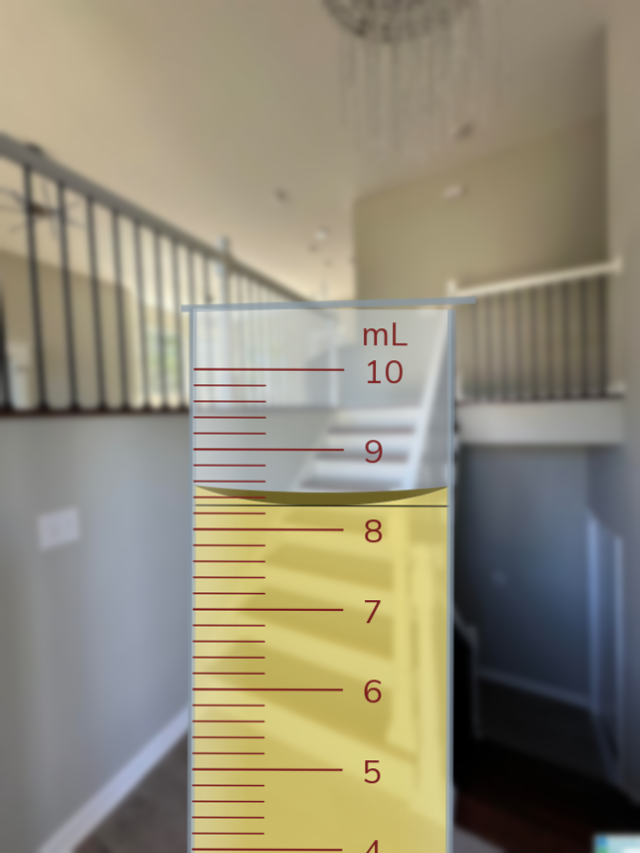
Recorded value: 8.3 (mL)
